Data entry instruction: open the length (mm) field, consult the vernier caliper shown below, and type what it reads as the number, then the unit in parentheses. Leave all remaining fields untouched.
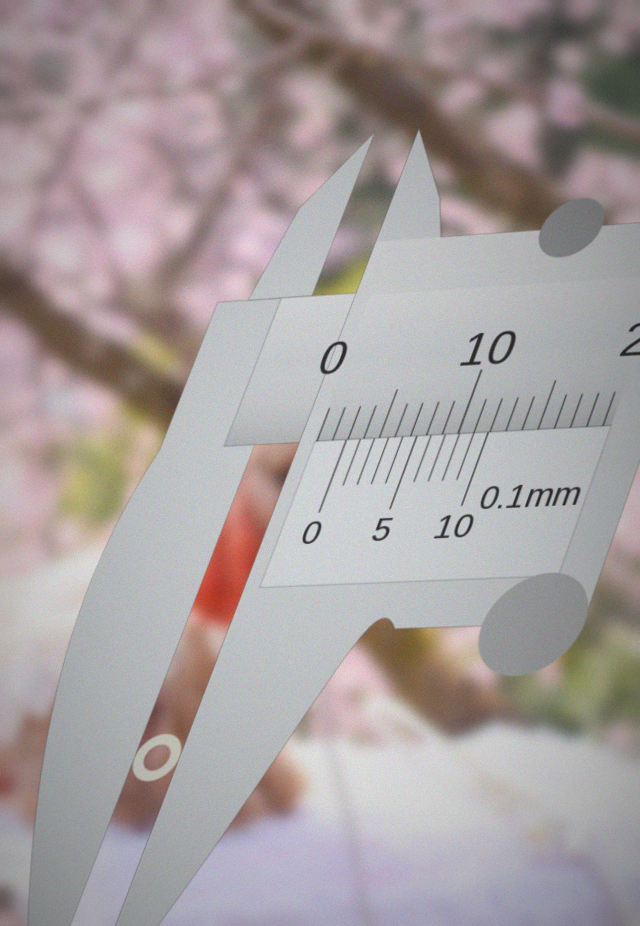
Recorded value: 2.9 (mm)
